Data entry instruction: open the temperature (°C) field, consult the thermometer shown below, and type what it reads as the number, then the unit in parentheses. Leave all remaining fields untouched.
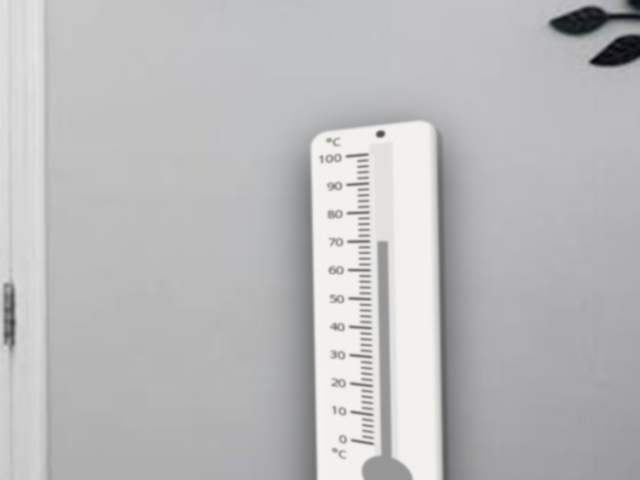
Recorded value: 70 (°C)
